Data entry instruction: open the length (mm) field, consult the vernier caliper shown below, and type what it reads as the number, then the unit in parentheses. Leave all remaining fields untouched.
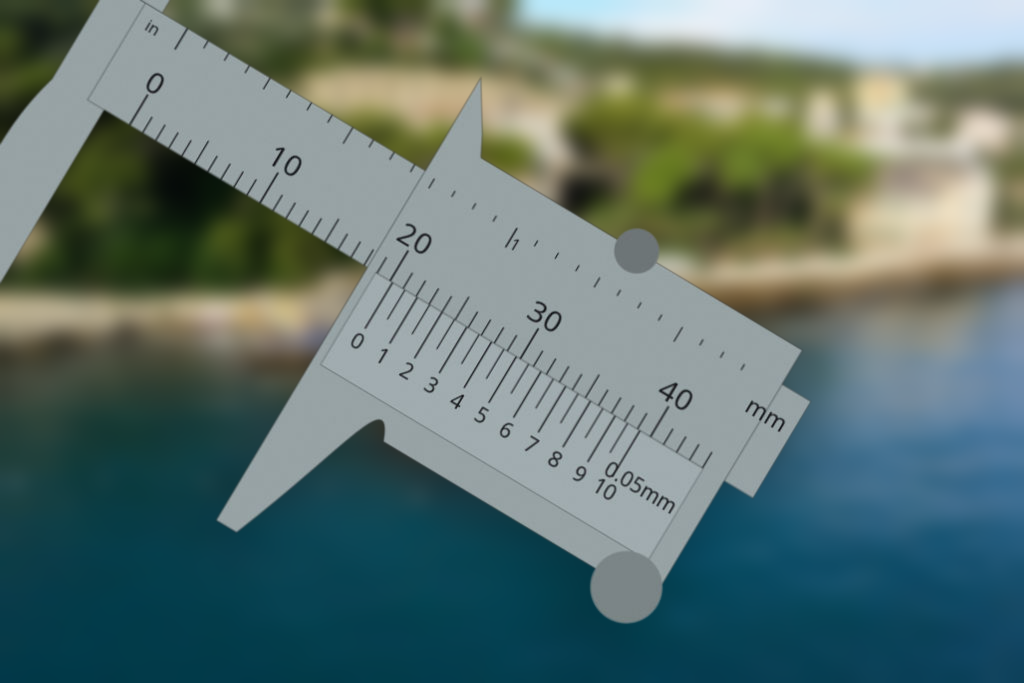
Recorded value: 20.2 (mm)
